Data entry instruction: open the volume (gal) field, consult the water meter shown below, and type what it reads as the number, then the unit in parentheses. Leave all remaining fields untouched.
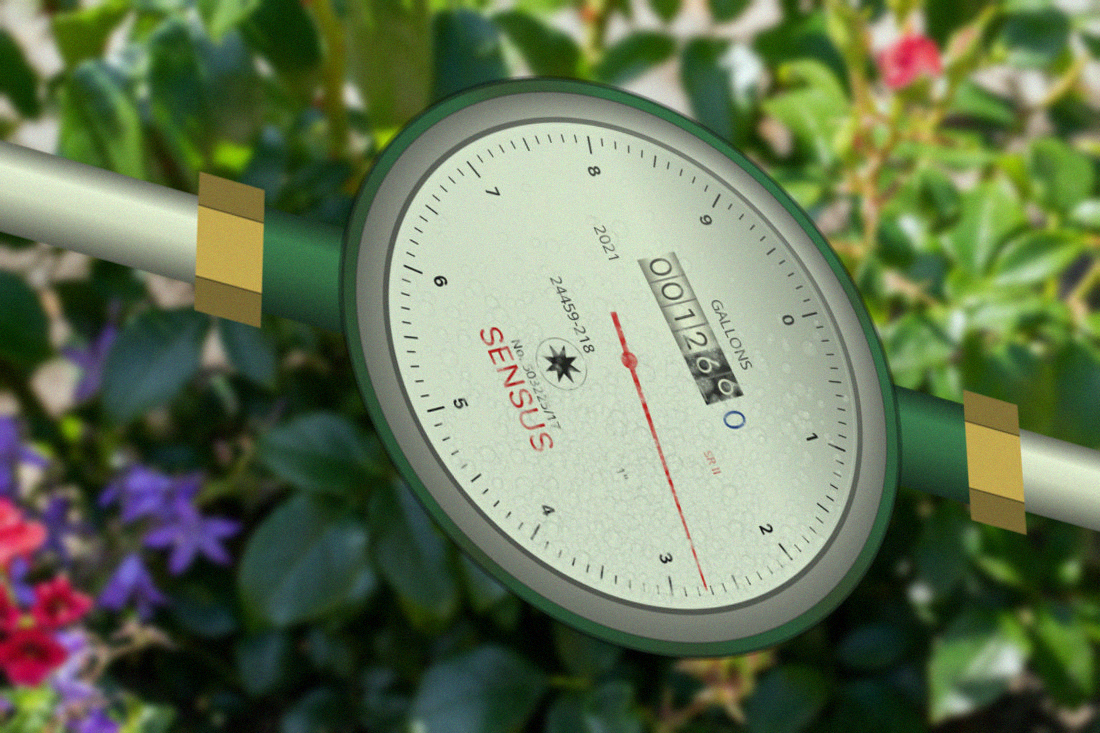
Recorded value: 12662.7 (gal)
